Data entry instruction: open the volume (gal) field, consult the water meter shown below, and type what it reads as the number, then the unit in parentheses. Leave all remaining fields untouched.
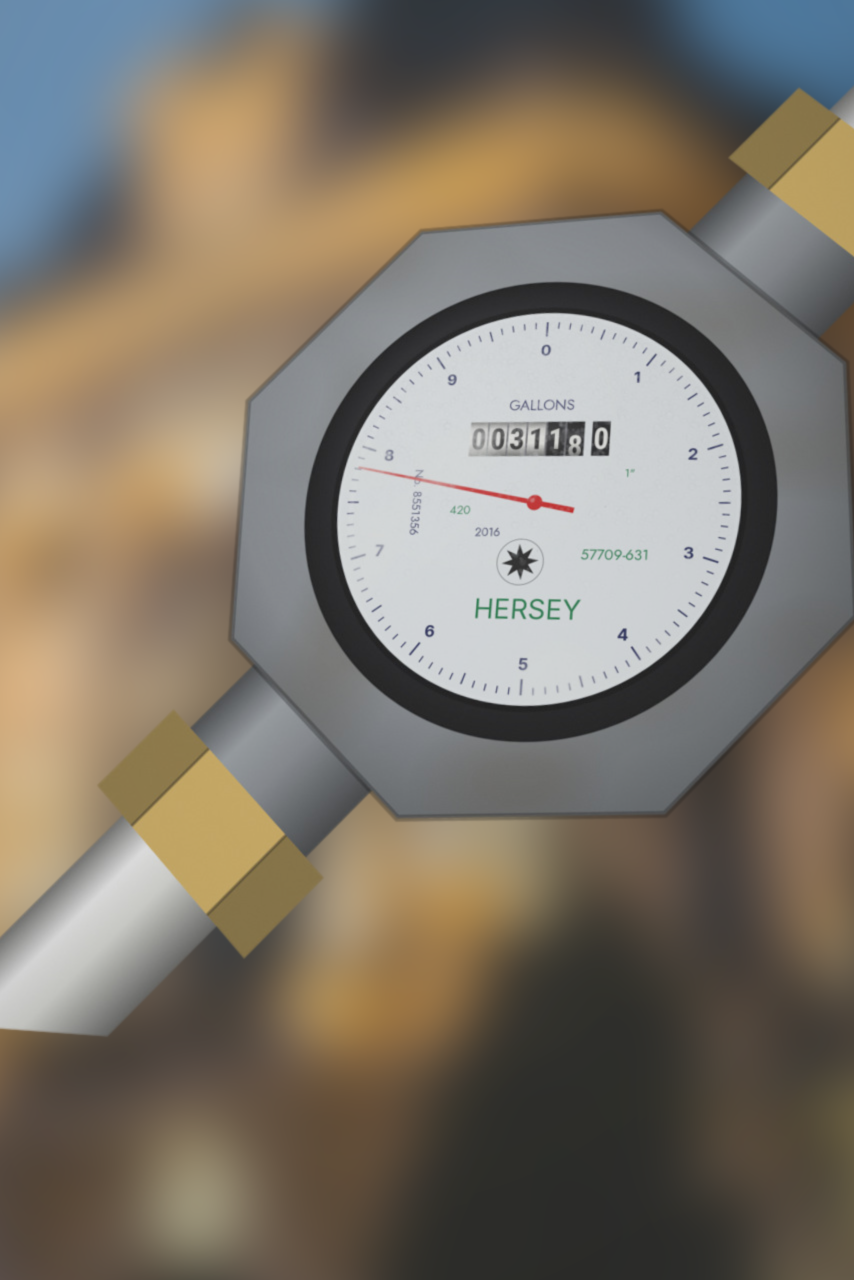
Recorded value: 31177.8 (gal)
